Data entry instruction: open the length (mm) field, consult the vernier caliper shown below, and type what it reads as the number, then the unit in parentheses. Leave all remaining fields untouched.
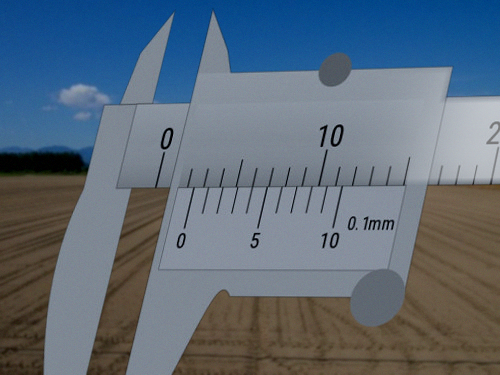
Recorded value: 2.4 (mm)
